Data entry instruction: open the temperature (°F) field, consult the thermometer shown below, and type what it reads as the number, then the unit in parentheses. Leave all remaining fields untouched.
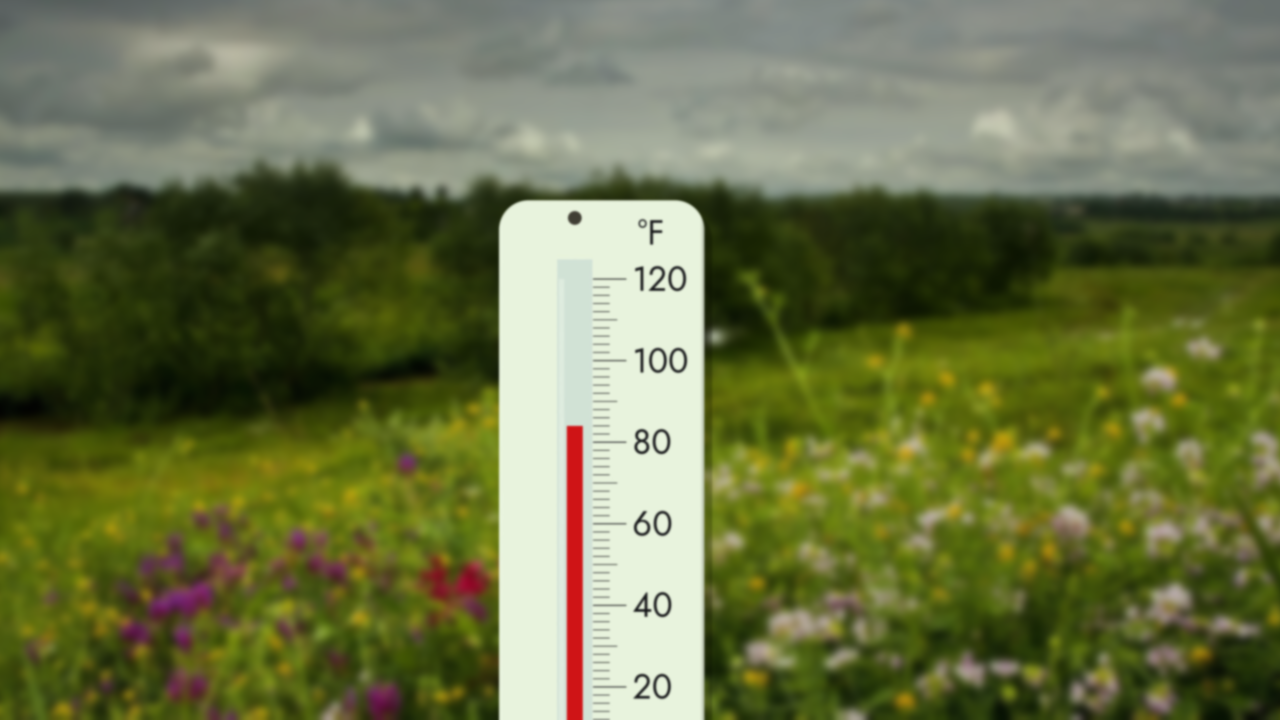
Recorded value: 84 (°F)
